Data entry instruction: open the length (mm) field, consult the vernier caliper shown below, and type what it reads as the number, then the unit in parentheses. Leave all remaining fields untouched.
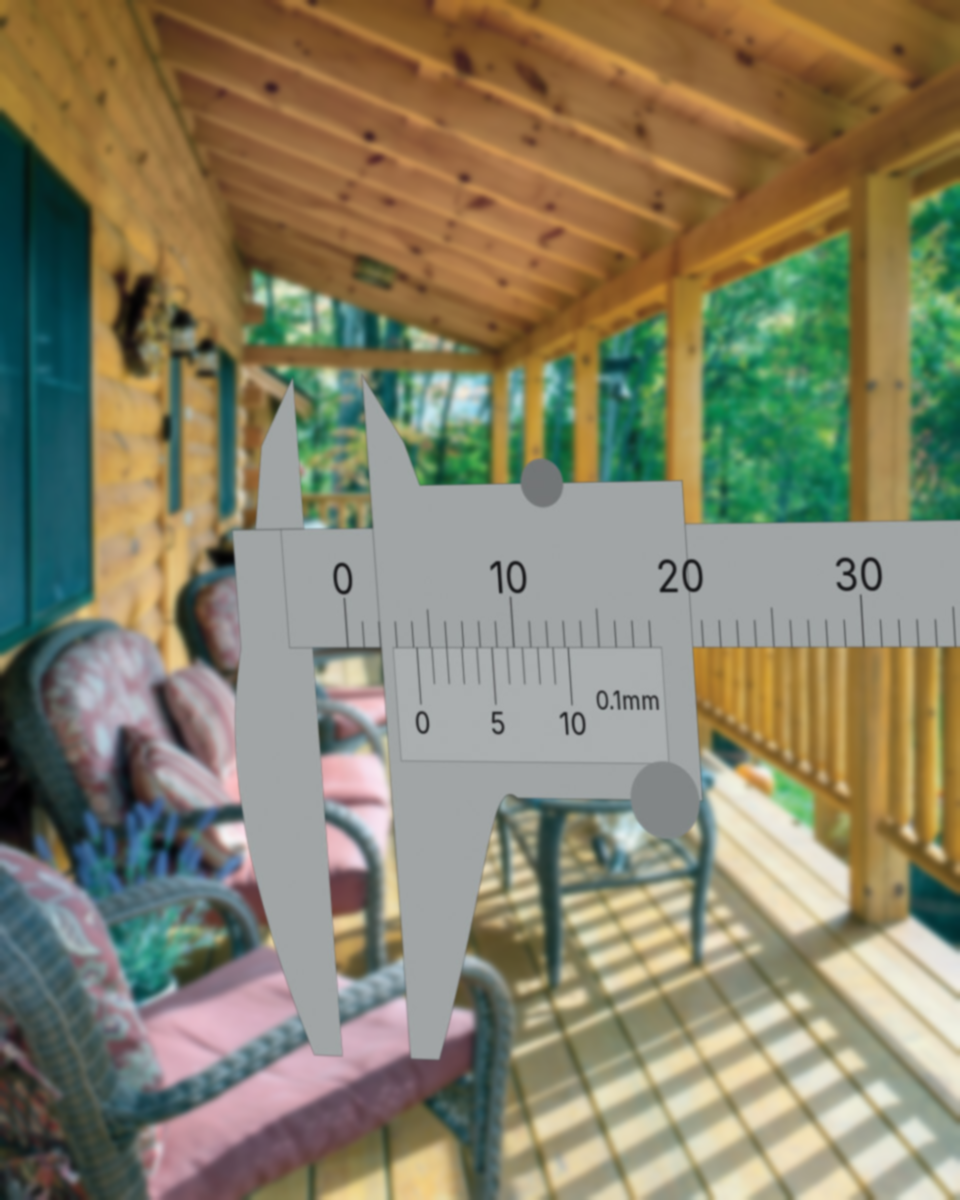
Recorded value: 4.2 (mm)
